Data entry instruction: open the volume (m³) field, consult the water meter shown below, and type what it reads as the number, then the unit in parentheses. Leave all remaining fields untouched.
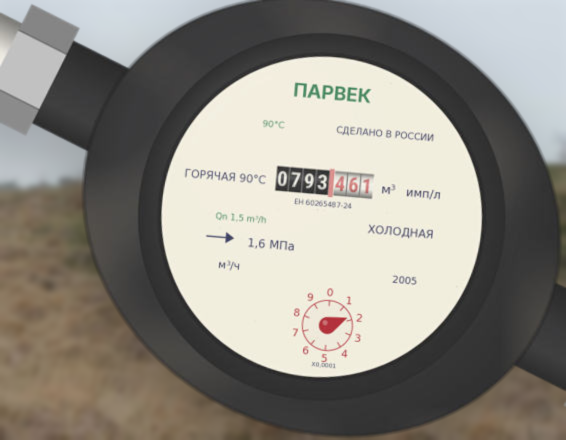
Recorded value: 793.4611 (m³)
